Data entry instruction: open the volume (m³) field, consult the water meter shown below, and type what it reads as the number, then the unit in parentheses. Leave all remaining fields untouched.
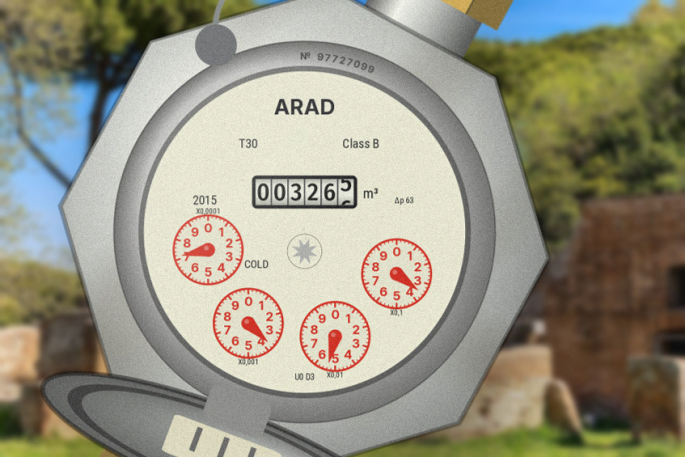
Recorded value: 3265.3537 (m³)
